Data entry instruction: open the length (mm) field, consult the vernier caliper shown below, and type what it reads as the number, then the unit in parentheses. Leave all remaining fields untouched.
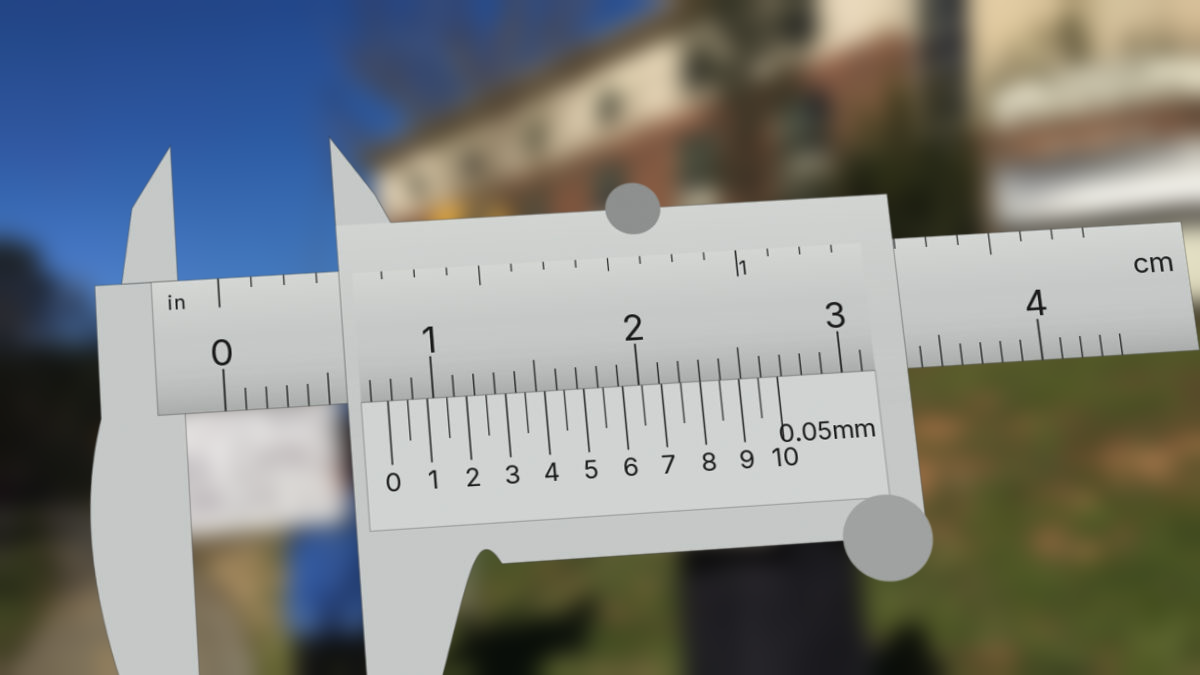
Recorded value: 7.8 (mm)
